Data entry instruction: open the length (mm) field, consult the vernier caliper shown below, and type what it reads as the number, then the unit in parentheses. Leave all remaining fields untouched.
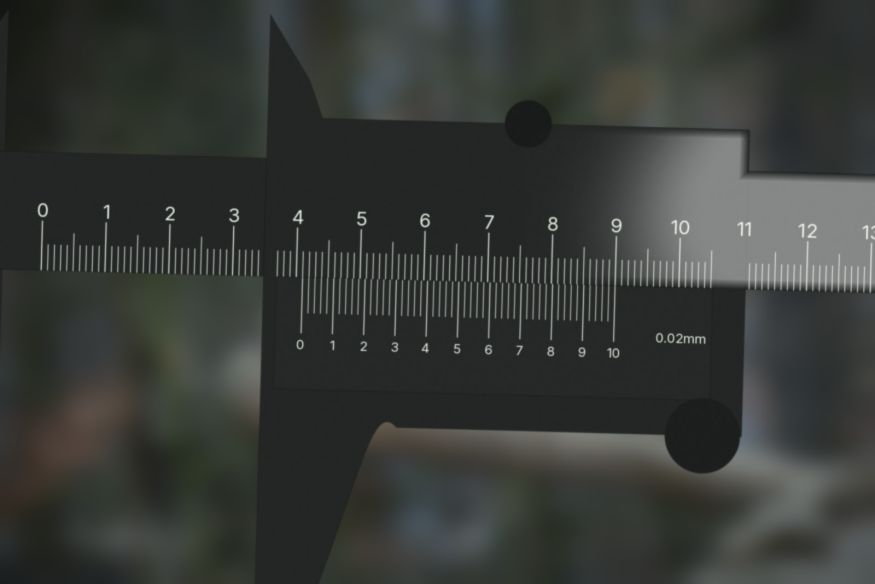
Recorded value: 41.0 (mm)
